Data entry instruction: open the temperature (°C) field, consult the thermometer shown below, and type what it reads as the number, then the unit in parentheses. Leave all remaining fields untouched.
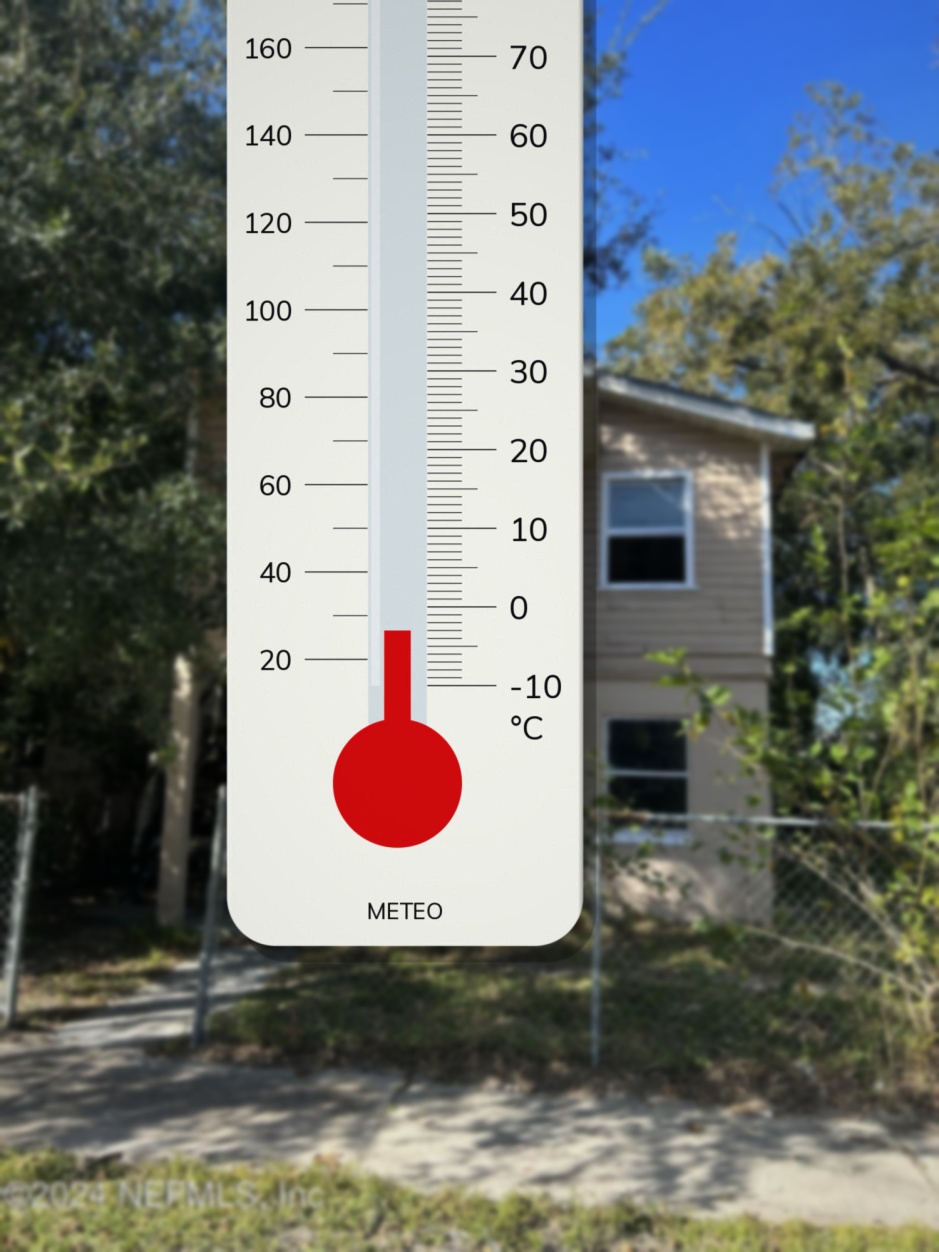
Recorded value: -3 (°C)
